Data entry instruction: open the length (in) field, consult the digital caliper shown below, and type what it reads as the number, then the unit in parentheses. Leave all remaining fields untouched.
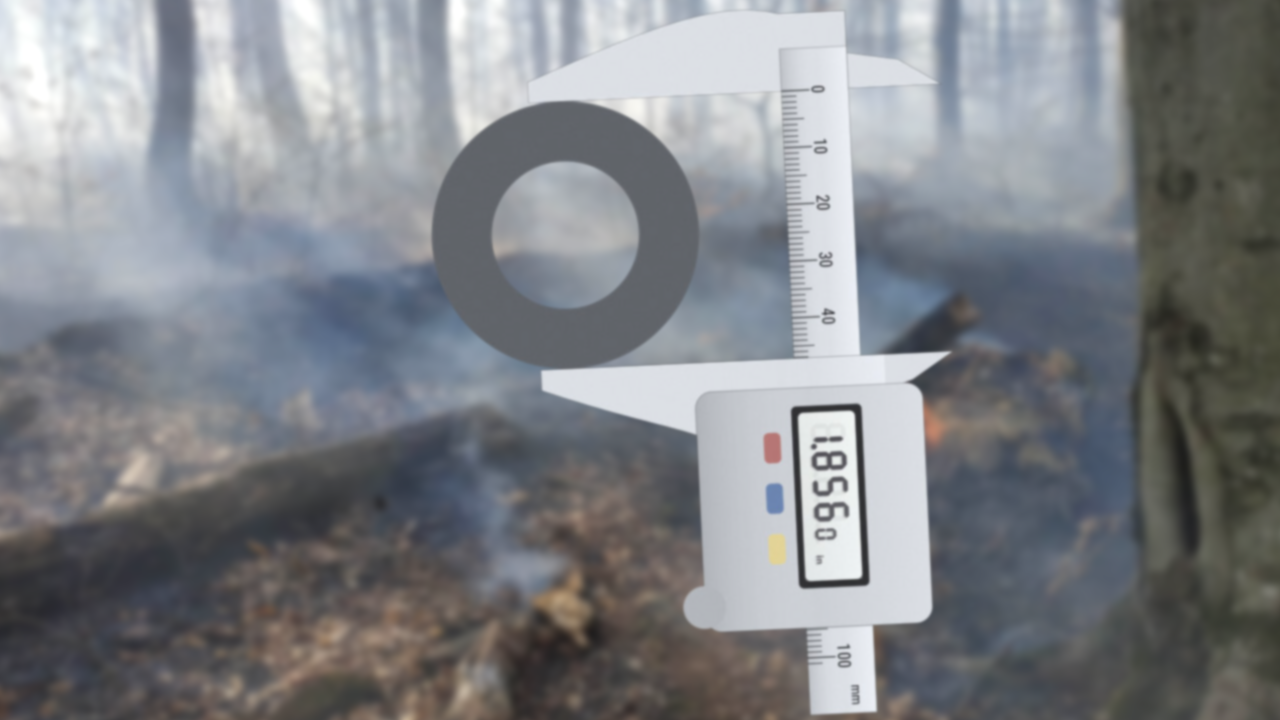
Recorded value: 1.8560 (in)
